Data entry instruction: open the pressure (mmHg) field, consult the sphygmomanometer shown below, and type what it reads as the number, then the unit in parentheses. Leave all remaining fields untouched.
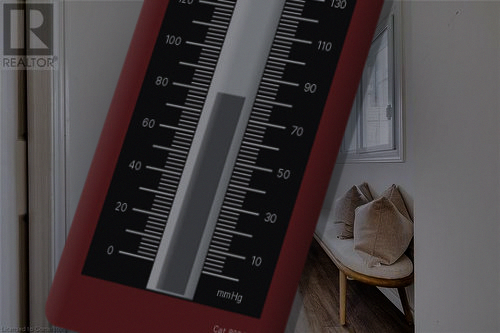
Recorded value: 80 (mmHg)
